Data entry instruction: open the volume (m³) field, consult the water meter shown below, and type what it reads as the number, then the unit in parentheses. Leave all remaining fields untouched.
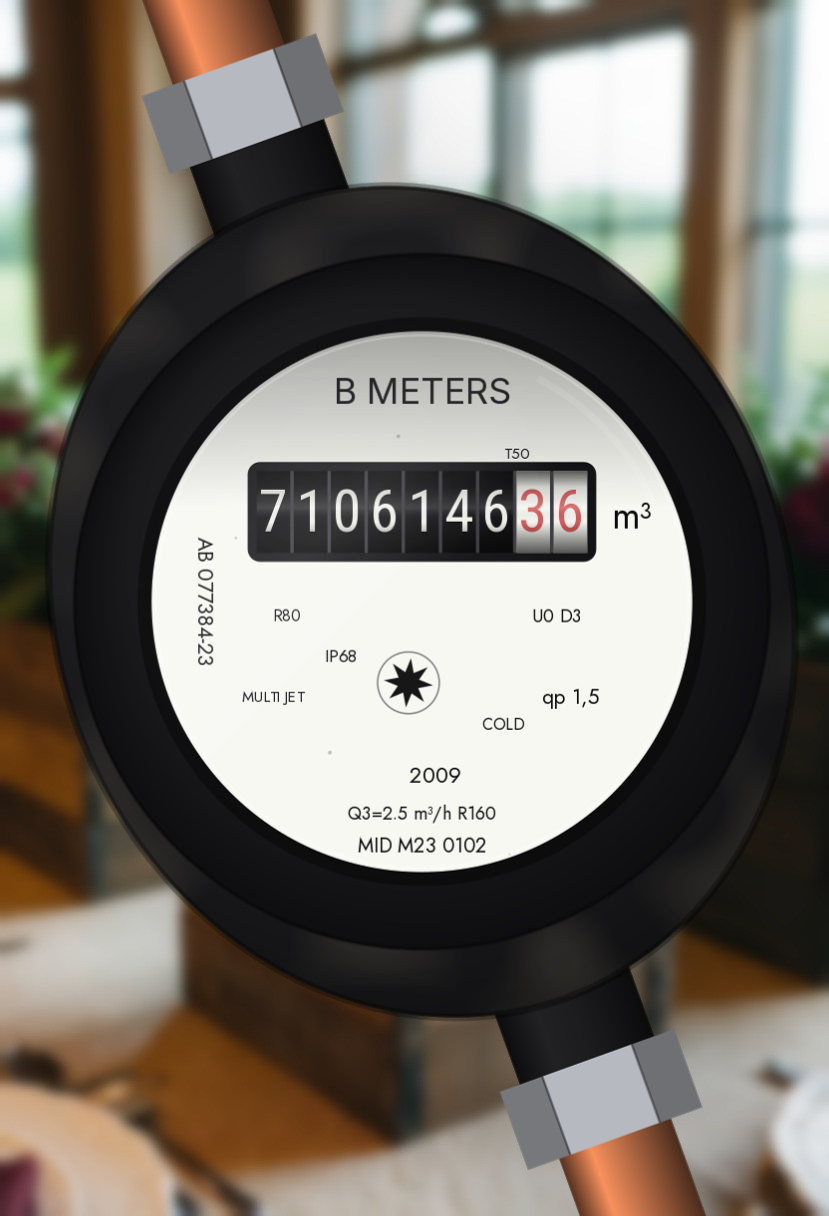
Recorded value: 7106146.36 (m³)
